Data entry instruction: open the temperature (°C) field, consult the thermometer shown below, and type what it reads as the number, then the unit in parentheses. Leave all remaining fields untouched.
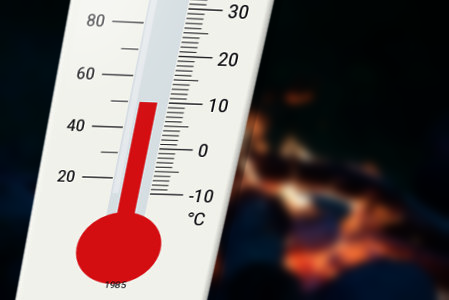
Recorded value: 10 (°C)
